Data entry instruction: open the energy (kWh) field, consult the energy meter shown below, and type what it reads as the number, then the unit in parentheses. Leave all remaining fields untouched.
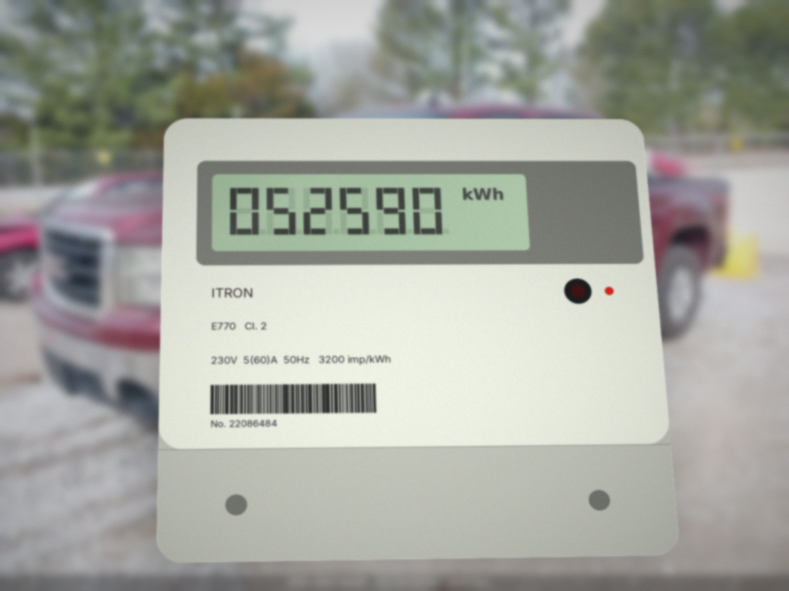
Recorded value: 52590 (kWh)
